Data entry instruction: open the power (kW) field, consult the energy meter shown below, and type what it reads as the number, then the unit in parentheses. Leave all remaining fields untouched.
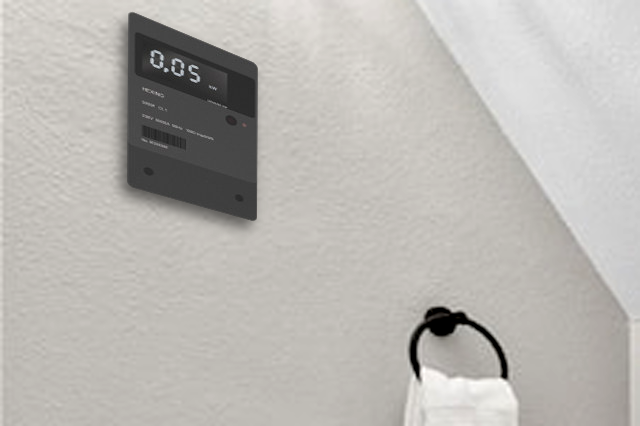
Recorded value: 0.05 (kW)
